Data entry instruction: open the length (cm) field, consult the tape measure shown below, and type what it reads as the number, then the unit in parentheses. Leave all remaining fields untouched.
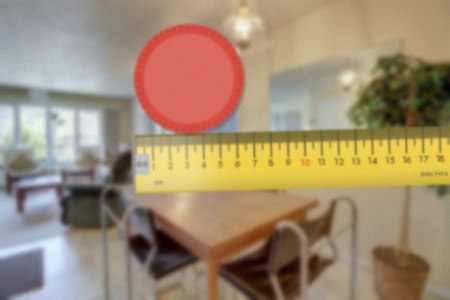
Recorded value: 6.5 (cm)
